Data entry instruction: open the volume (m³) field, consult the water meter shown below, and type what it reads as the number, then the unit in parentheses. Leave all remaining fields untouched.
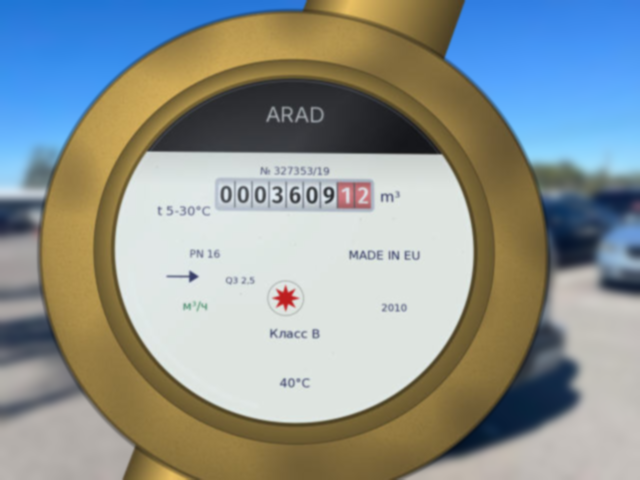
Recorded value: 3609.12 (m³)
